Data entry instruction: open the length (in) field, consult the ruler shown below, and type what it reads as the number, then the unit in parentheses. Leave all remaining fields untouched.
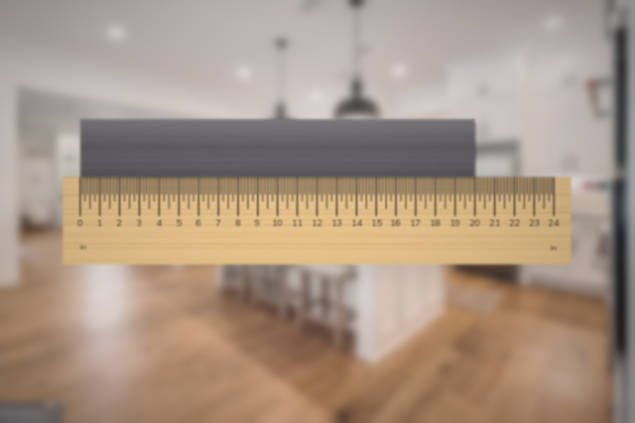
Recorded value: 20 (in)
